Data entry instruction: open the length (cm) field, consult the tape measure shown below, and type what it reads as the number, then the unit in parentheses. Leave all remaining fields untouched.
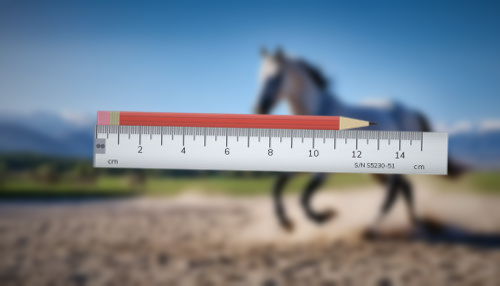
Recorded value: 13 (cm)
